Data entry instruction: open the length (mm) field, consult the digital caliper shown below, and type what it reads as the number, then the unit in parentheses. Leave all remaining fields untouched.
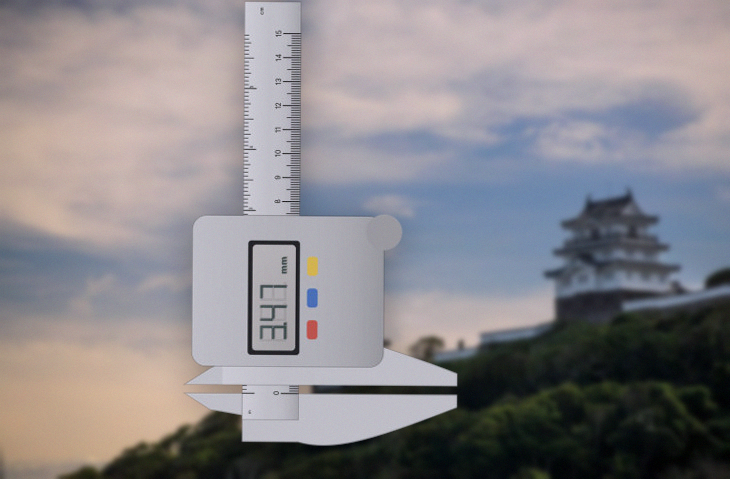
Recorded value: 3.47 (mm)
